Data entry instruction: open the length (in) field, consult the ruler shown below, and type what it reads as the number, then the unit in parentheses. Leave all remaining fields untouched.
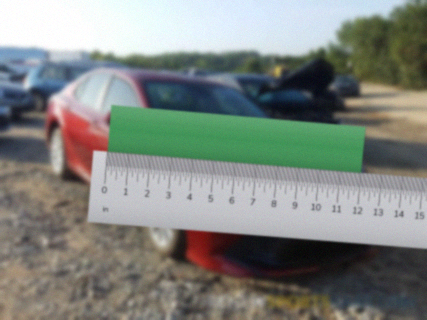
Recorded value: 12 (in)
